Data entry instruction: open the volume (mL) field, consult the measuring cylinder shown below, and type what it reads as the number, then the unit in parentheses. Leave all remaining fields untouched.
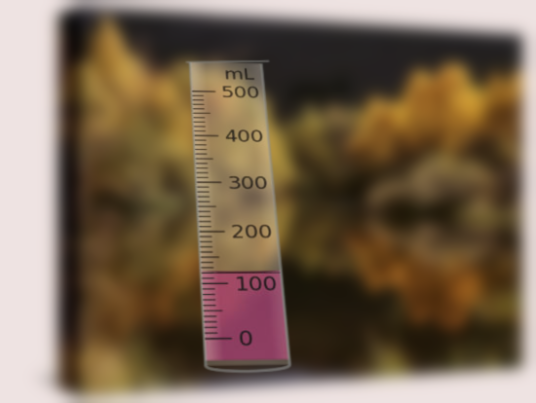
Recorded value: 120 (mL)
